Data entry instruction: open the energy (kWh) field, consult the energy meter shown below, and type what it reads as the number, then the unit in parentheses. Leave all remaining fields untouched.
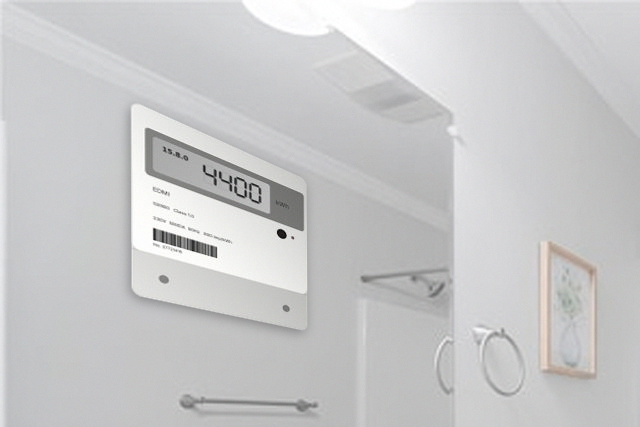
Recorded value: 4400 (kWh)
